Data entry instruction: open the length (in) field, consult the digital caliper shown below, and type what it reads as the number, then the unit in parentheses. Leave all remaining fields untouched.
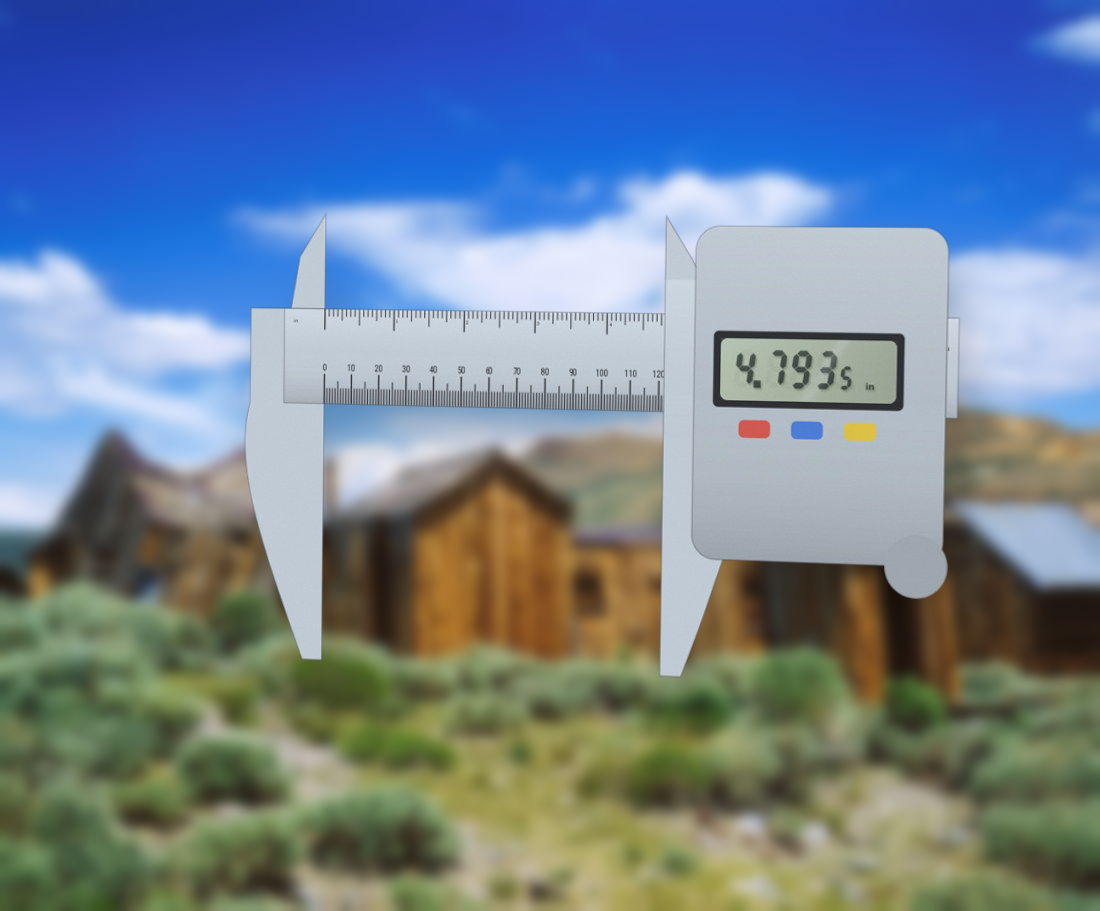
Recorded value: 4.7935 (in)
